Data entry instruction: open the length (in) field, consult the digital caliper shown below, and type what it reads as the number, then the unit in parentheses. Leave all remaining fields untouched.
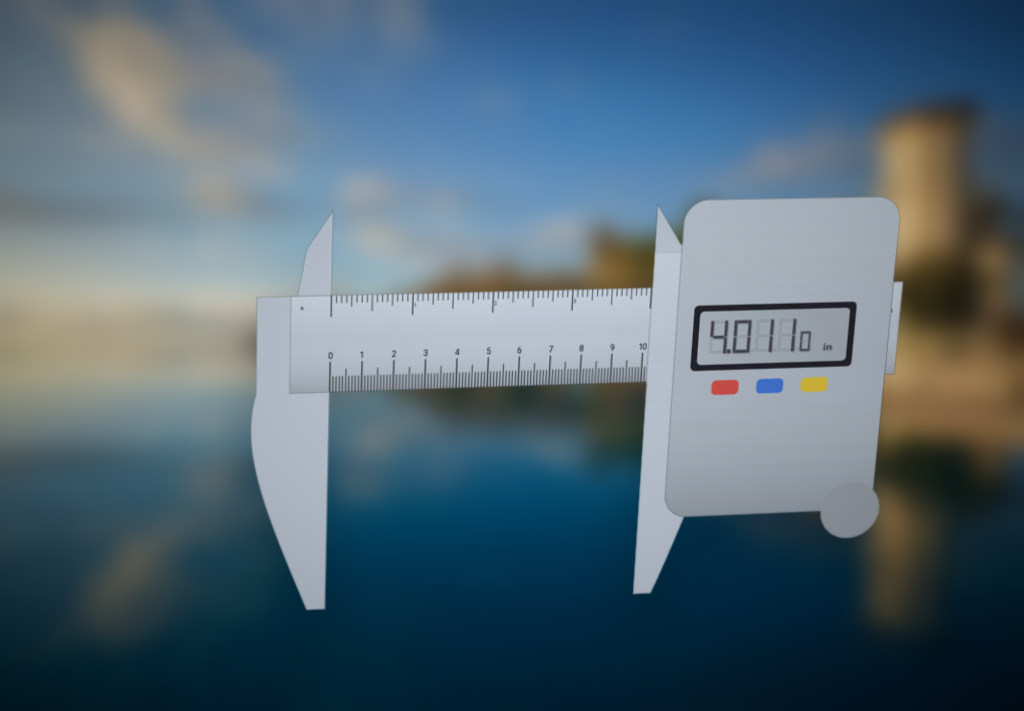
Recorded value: 4.0110 (in)
